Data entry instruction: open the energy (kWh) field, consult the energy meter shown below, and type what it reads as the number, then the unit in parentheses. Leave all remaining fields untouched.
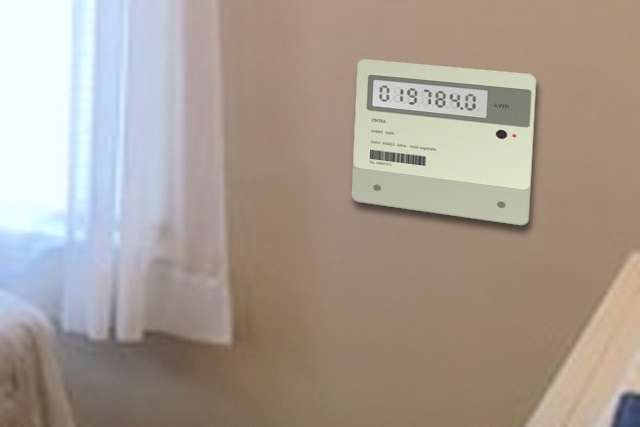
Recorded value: 19784.0 (kWh)
